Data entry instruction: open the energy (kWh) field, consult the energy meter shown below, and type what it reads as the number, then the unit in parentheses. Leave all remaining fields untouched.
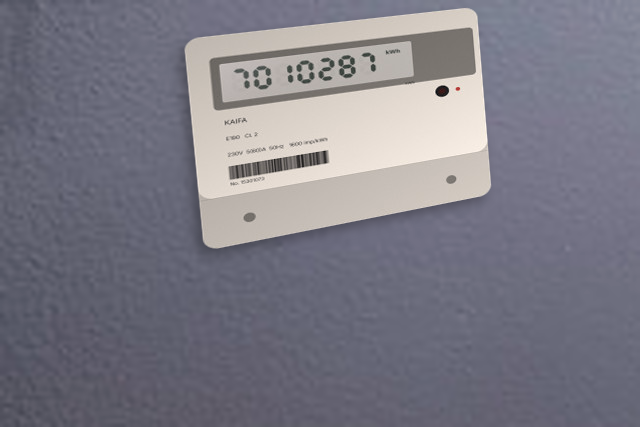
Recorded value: 7010287 (kWh)
